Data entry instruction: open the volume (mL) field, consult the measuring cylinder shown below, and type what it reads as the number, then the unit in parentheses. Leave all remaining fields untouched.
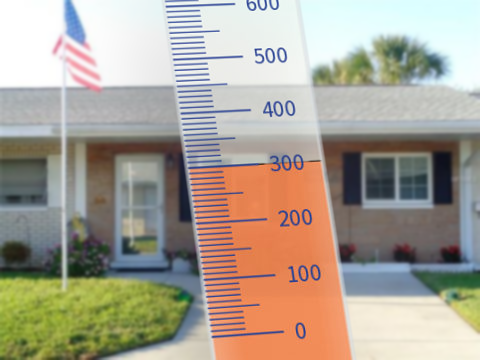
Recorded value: 300 (mL)
